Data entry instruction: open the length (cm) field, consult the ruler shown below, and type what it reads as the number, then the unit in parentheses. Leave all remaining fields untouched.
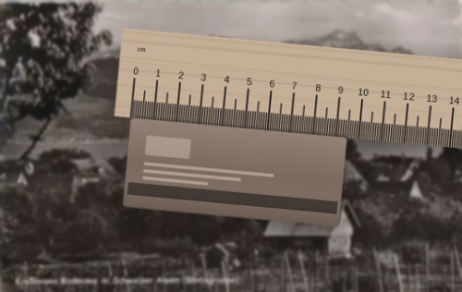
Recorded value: 9.5 (cm)
